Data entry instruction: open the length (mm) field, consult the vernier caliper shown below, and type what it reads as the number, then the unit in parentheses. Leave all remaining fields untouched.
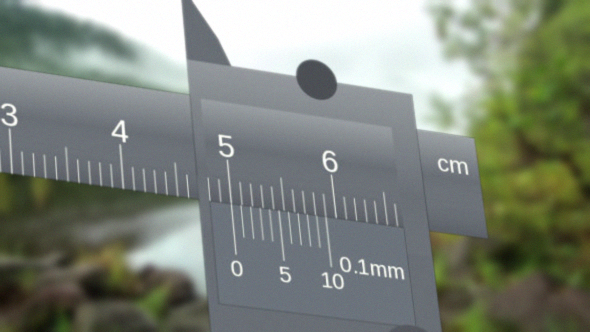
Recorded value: 50.0 (mm)
